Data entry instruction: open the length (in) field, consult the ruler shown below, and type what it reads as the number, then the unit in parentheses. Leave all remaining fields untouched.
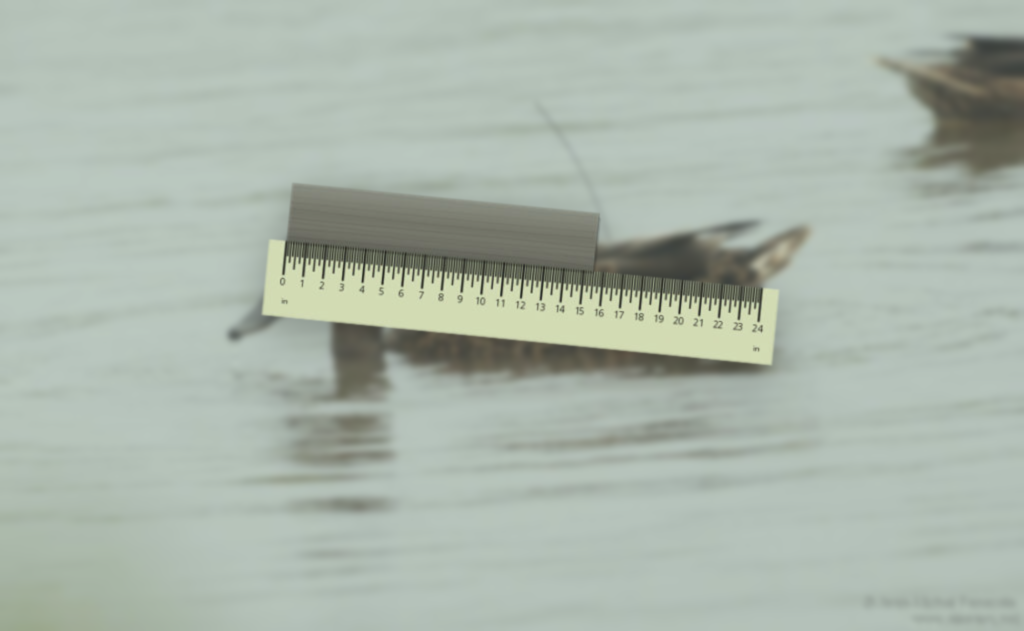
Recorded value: 15.5 (in)
